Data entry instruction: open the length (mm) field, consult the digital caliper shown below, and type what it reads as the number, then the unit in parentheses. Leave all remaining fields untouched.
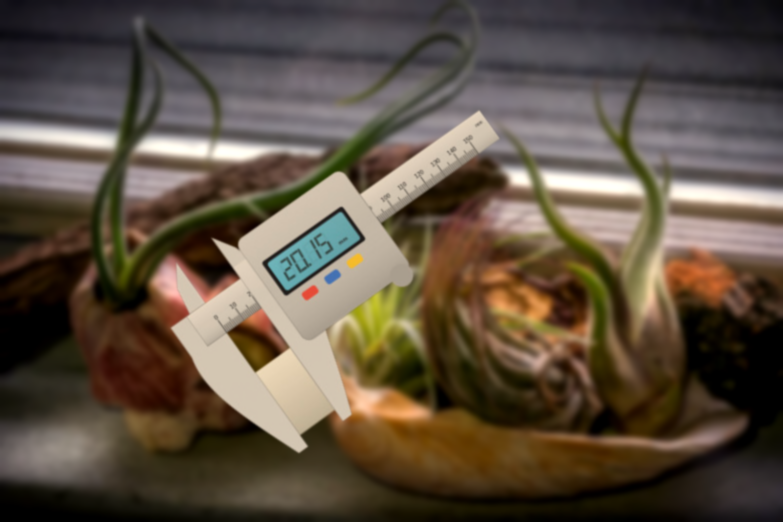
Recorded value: 20.15 (mm)
